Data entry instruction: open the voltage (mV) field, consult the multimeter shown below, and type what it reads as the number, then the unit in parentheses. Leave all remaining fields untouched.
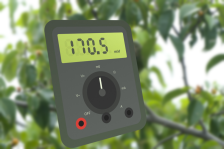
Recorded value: 170.5 (mV)
